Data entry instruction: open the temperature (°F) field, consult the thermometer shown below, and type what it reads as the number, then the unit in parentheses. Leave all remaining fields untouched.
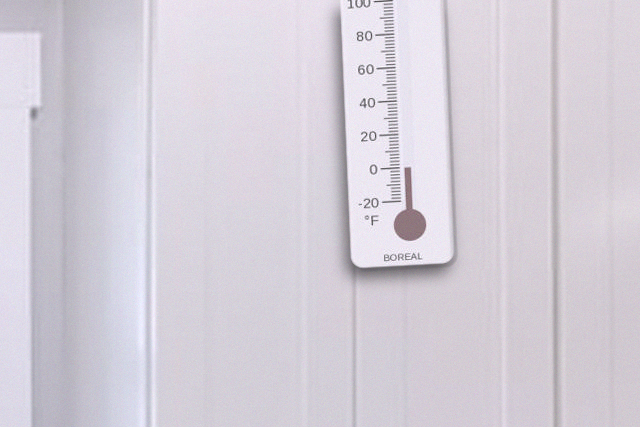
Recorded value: 0 (°F)
